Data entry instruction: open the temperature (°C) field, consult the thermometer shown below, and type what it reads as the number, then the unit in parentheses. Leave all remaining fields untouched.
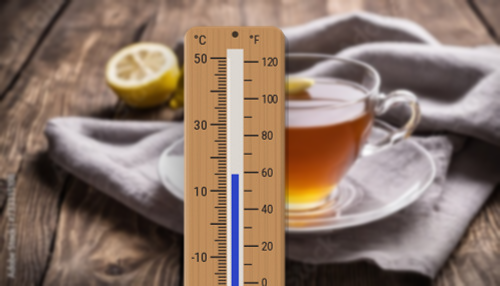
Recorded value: 15 (°C)
